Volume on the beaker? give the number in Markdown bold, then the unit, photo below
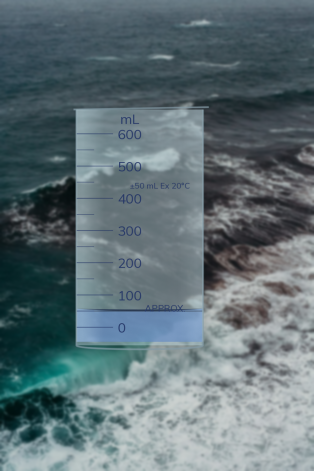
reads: **50** mL
